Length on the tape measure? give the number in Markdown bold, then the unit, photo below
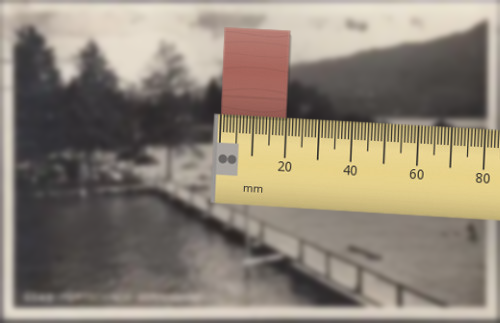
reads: **20** mm
